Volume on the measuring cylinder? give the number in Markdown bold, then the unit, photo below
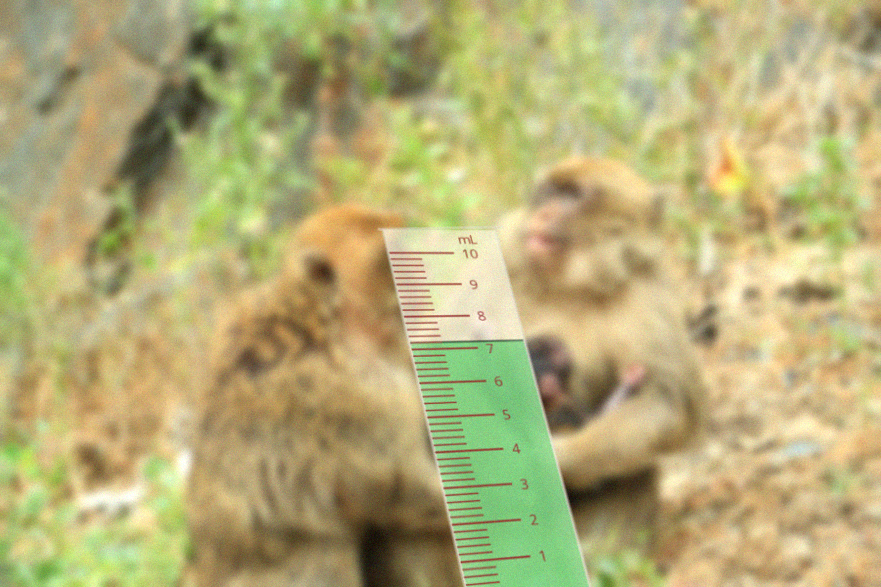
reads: **7.2** mL
